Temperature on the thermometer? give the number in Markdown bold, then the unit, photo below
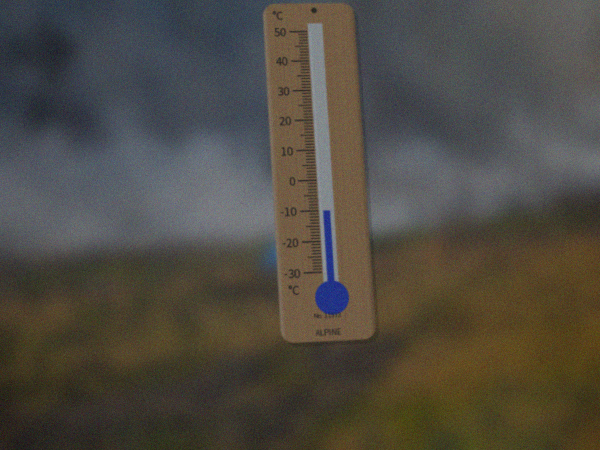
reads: **-10** °C
